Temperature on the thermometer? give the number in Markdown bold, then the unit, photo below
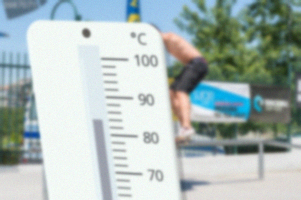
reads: **84** °C
